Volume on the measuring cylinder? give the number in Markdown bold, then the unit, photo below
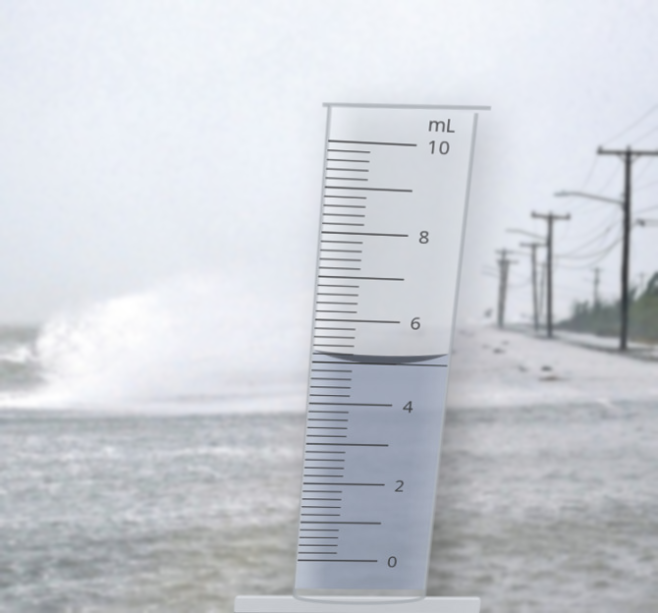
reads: **5** mL
